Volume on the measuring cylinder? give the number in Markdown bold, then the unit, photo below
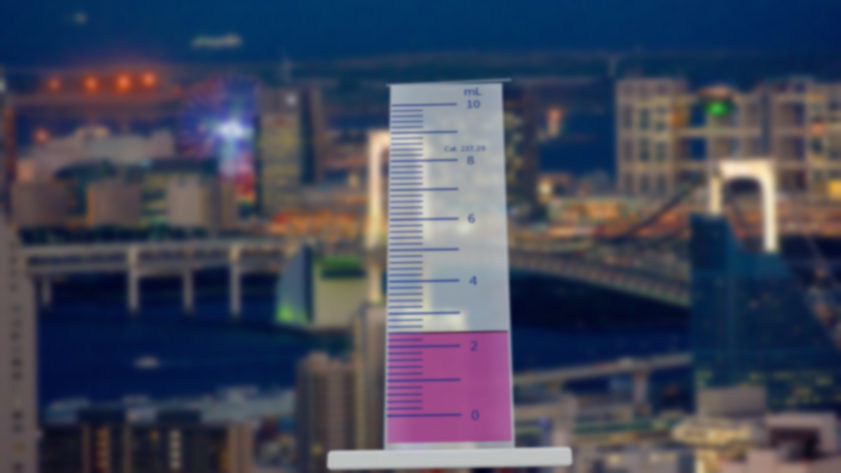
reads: **2.4** mL
